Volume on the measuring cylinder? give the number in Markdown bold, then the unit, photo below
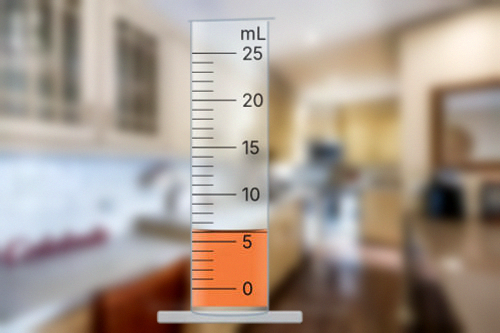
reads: **6** mL
